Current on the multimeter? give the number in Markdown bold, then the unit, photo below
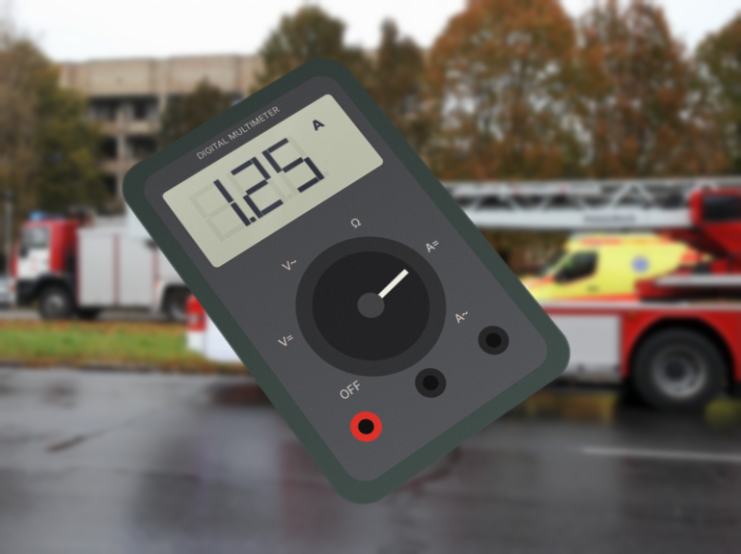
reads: **1.25** A
